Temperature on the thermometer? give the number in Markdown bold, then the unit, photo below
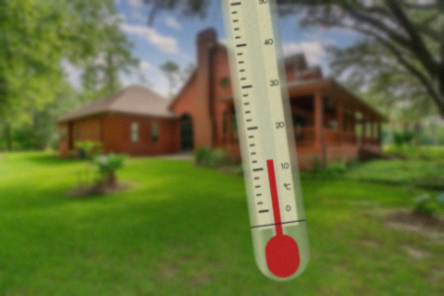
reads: **12** °C
